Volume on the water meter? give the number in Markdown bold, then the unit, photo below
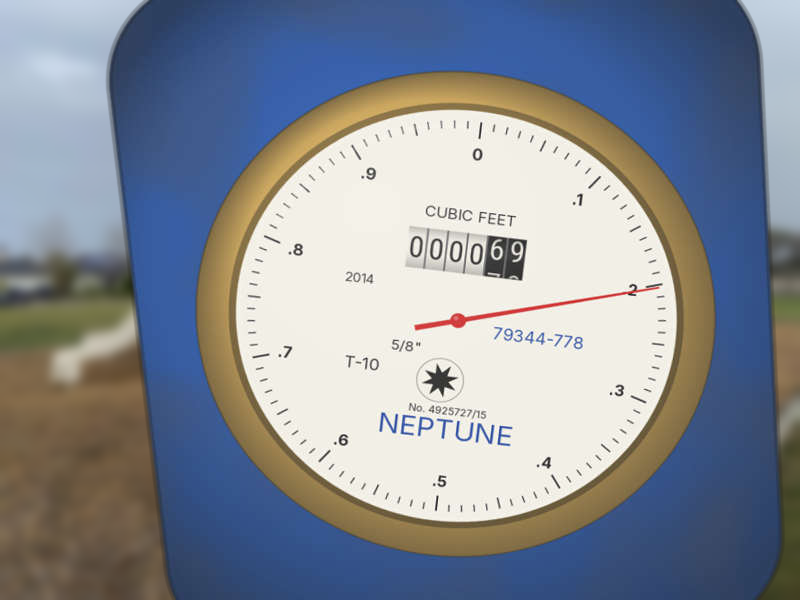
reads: **69.20** ft³
